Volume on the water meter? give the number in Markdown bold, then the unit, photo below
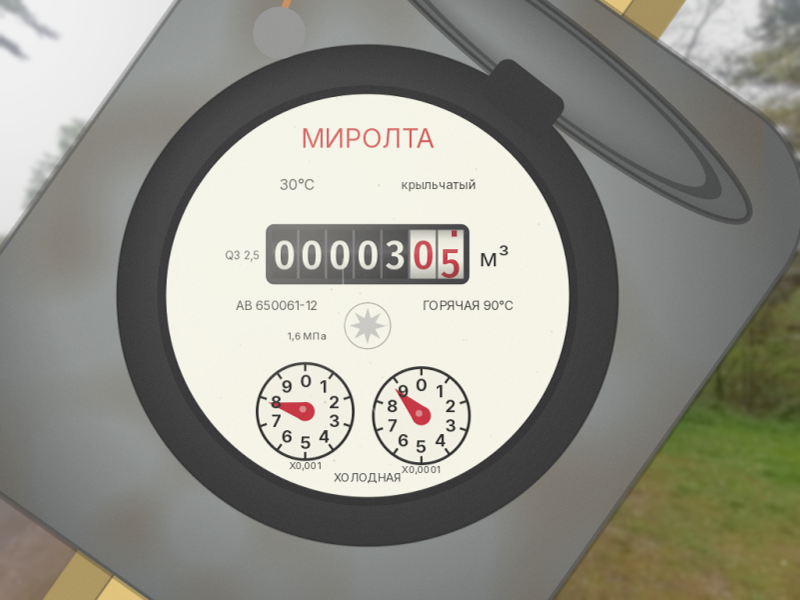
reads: **3.0478** m³
